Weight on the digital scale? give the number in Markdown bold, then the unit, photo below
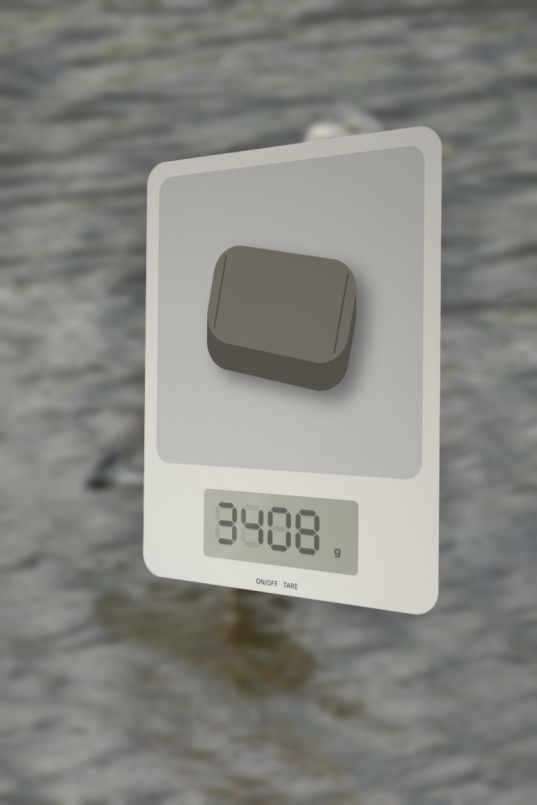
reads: **3408** g
